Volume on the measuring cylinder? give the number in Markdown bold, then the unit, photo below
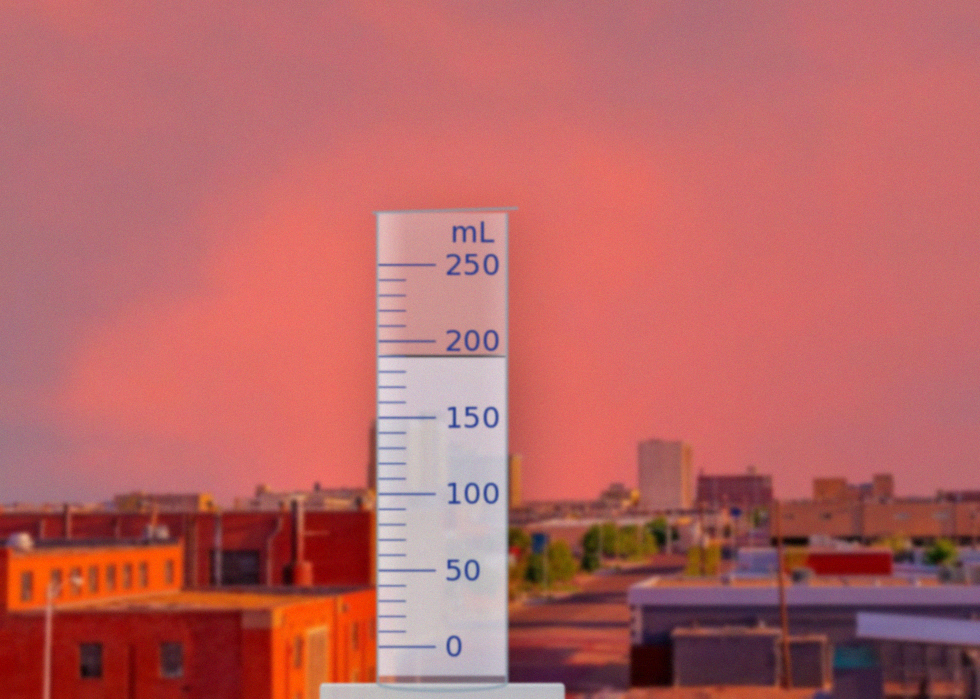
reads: **190** mL
